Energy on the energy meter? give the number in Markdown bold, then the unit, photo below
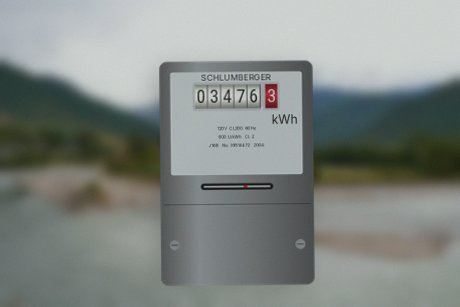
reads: **3476.3** kWh
